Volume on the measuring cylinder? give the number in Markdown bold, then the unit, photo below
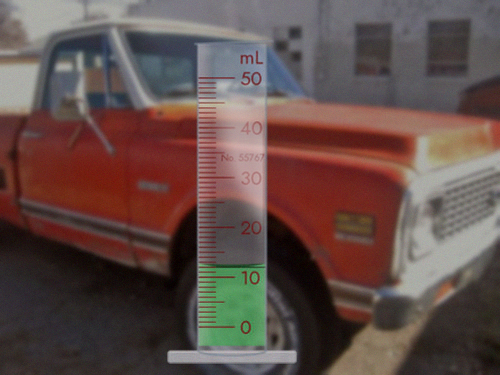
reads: **12** mL
